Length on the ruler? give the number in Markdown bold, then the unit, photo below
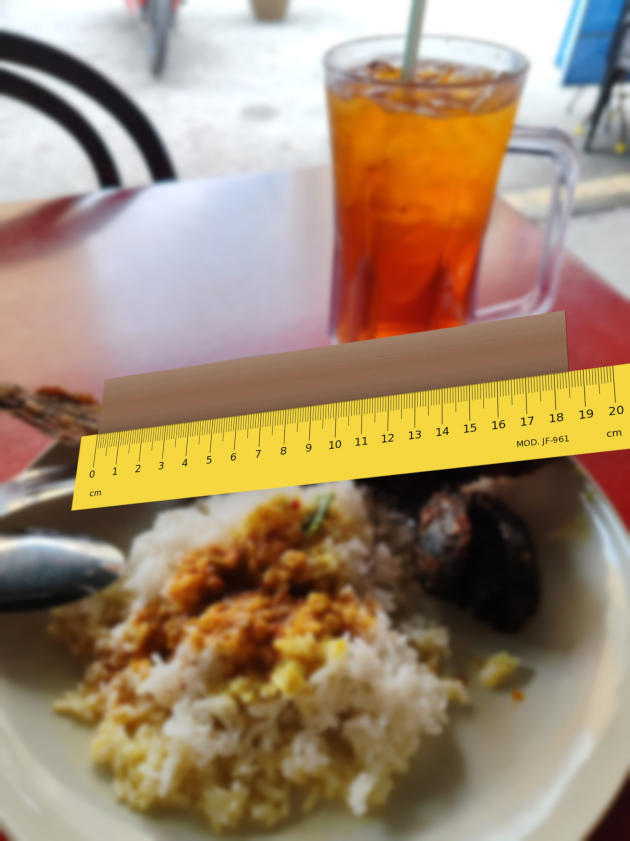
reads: **18.5** cm
